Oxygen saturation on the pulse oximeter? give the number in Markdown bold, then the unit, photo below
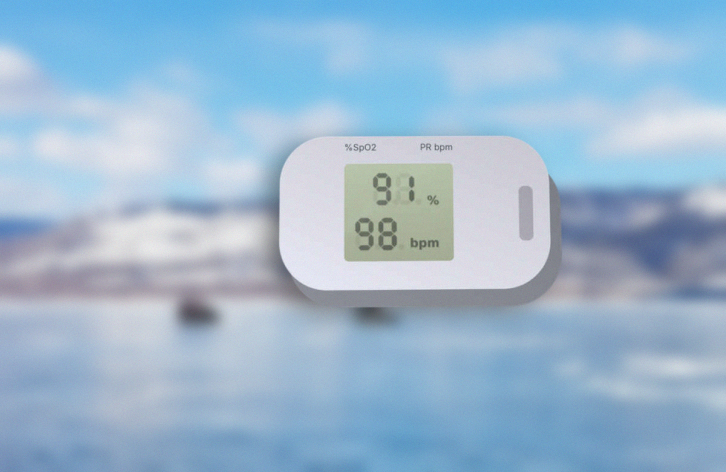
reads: **91** %
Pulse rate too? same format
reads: **98** bpm
